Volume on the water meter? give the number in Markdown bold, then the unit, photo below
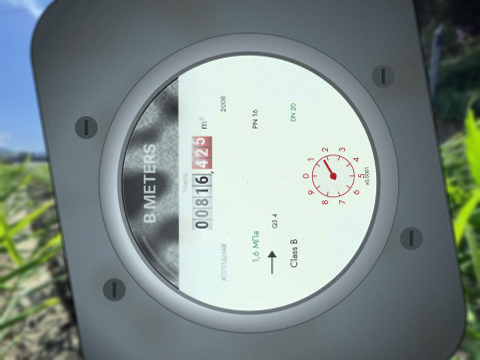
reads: **816.4251** m³
